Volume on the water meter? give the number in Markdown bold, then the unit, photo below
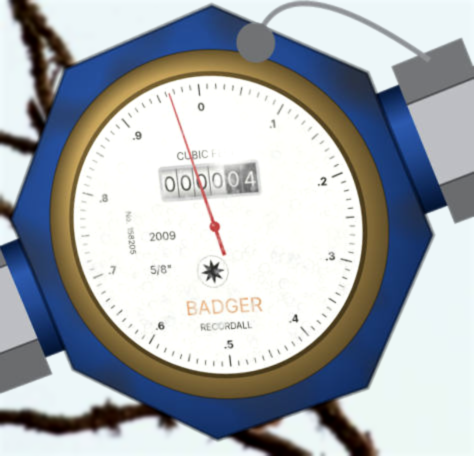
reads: **3.96** ft³
